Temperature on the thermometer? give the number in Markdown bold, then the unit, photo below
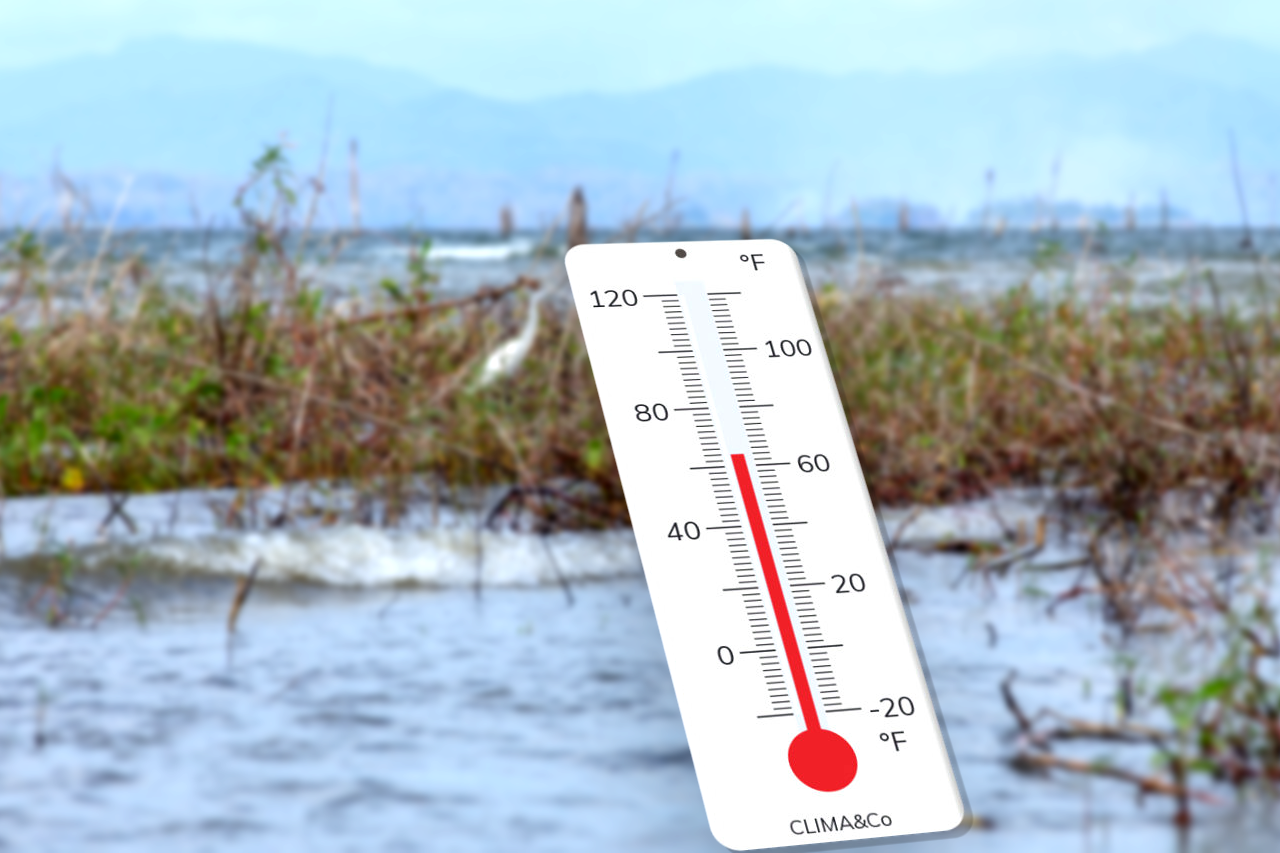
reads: **64** °F
